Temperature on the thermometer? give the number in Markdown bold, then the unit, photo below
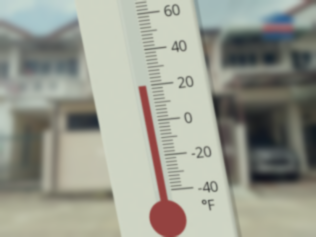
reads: **20** °F
